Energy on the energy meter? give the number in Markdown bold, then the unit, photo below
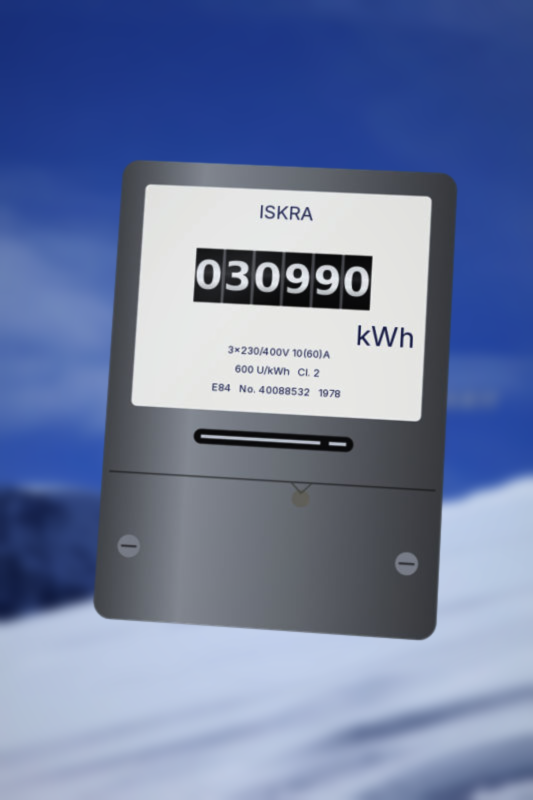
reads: **30990** kWh
